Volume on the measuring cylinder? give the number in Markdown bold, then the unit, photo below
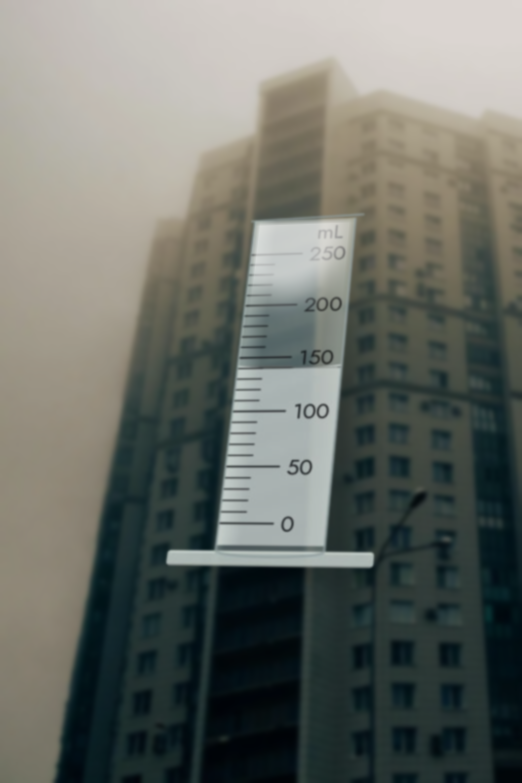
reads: **140** mL
